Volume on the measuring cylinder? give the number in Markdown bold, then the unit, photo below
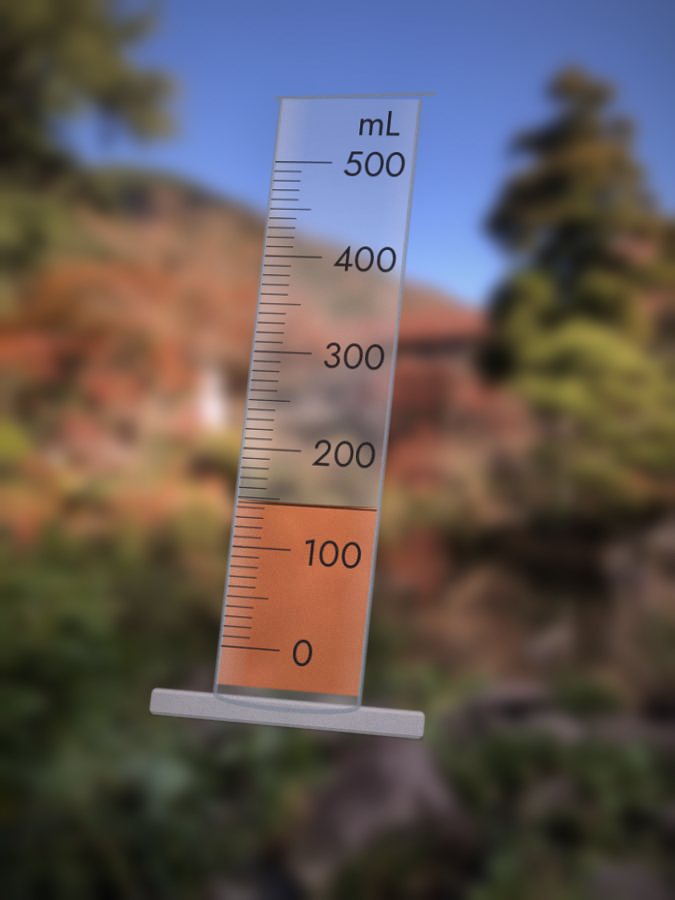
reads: **145** mL
